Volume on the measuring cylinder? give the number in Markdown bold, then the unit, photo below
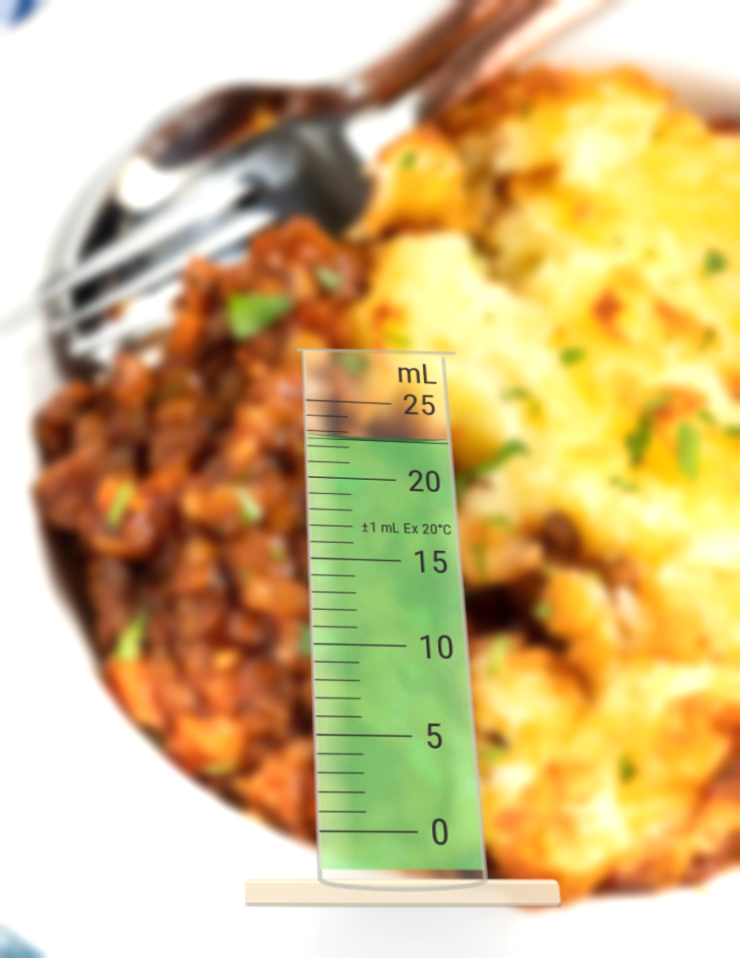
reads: **22.5** mL
